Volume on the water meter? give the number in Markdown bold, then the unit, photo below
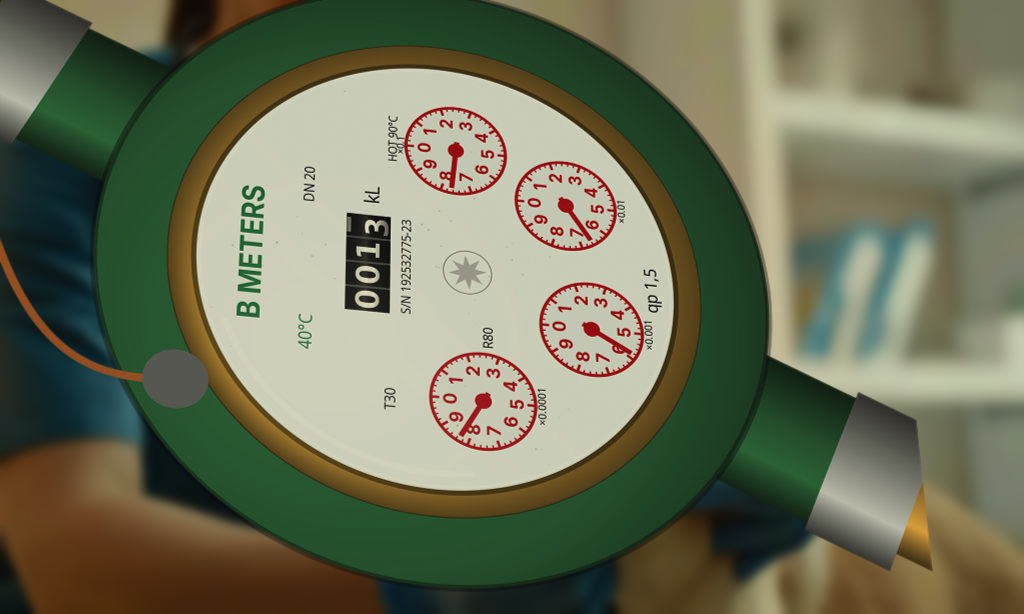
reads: **12.7658** kL
